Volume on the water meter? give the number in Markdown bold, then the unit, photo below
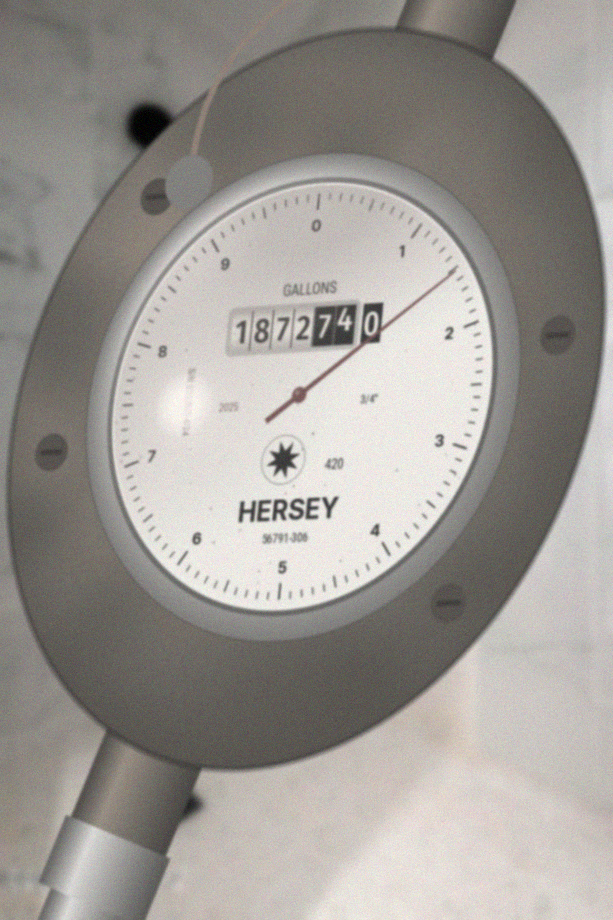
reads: **1872741.5** gal
